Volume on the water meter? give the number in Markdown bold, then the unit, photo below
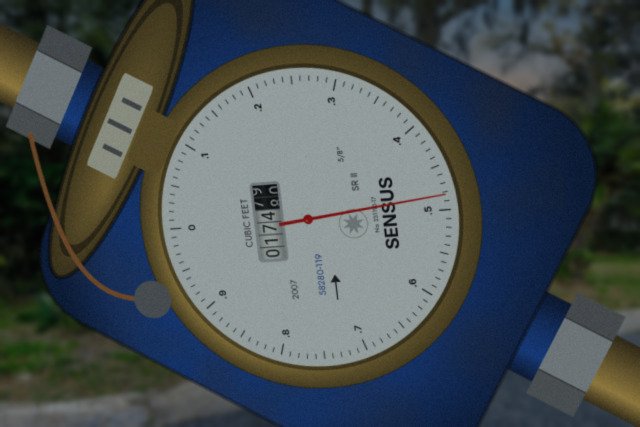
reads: **17479.48** ft³
